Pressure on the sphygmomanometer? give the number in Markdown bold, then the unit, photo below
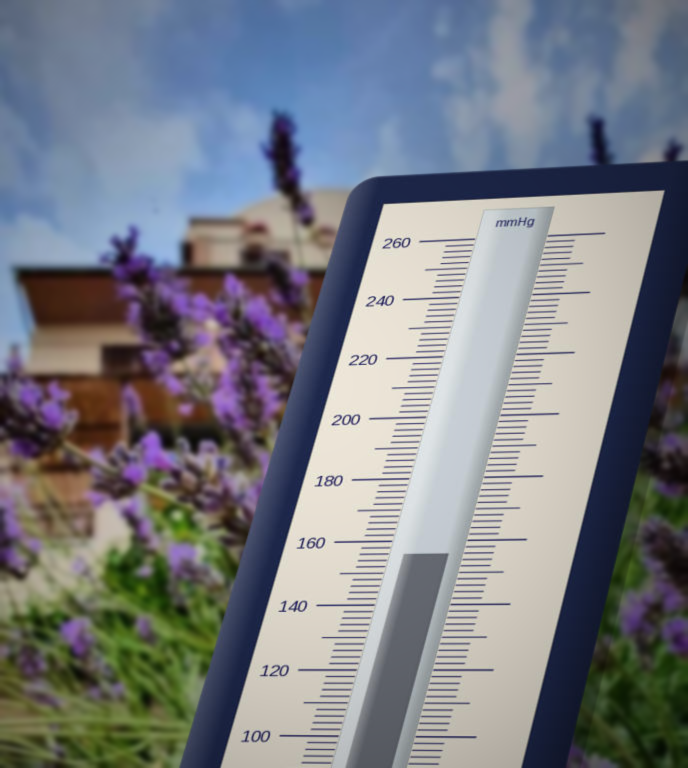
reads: **156** mmHg
